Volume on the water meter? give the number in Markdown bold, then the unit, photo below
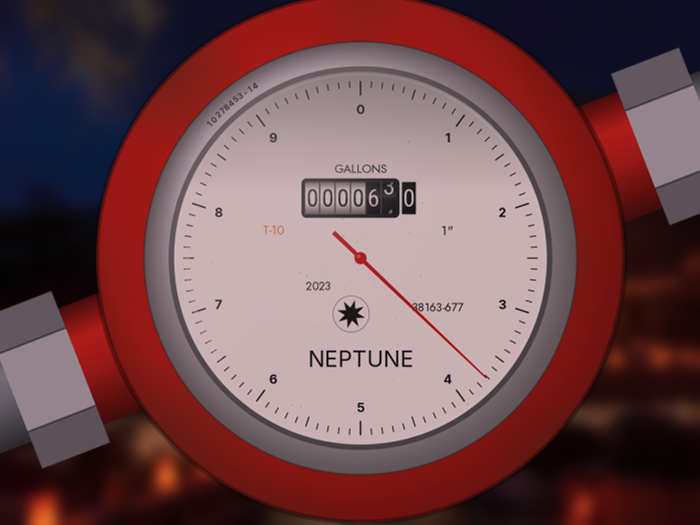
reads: **633.7** gal
